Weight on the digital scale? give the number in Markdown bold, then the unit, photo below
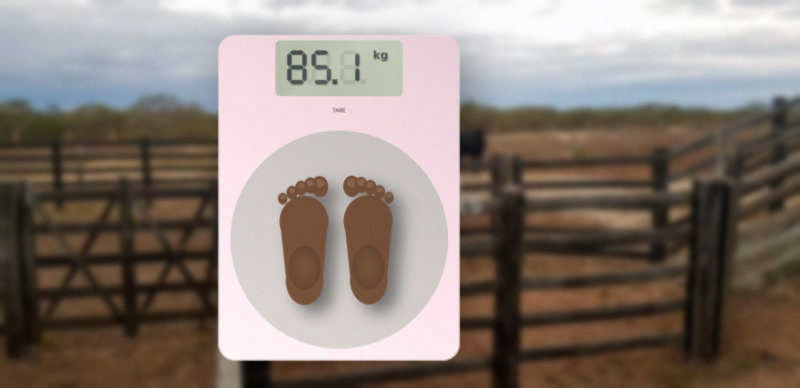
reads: **85.1** kg
